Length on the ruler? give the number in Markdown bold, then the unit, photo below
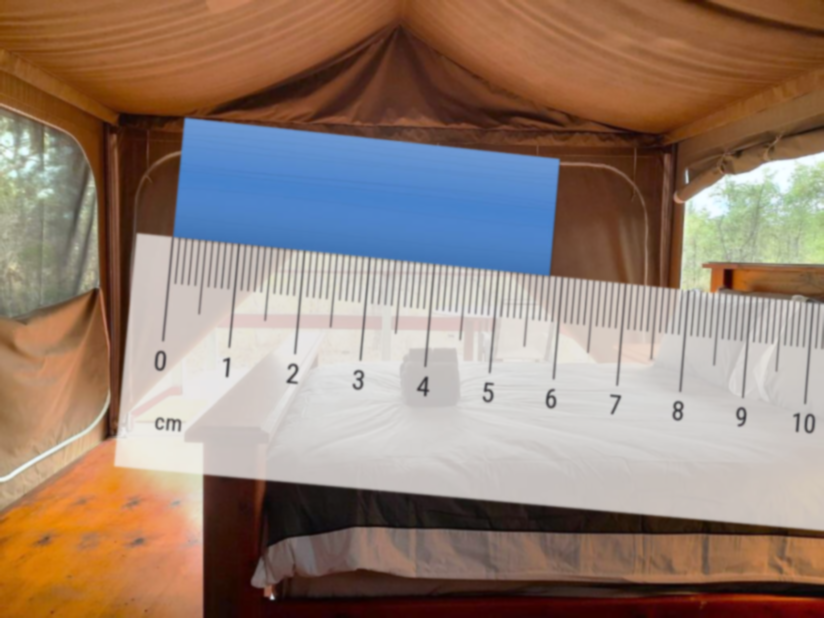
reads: **5.8** cm
